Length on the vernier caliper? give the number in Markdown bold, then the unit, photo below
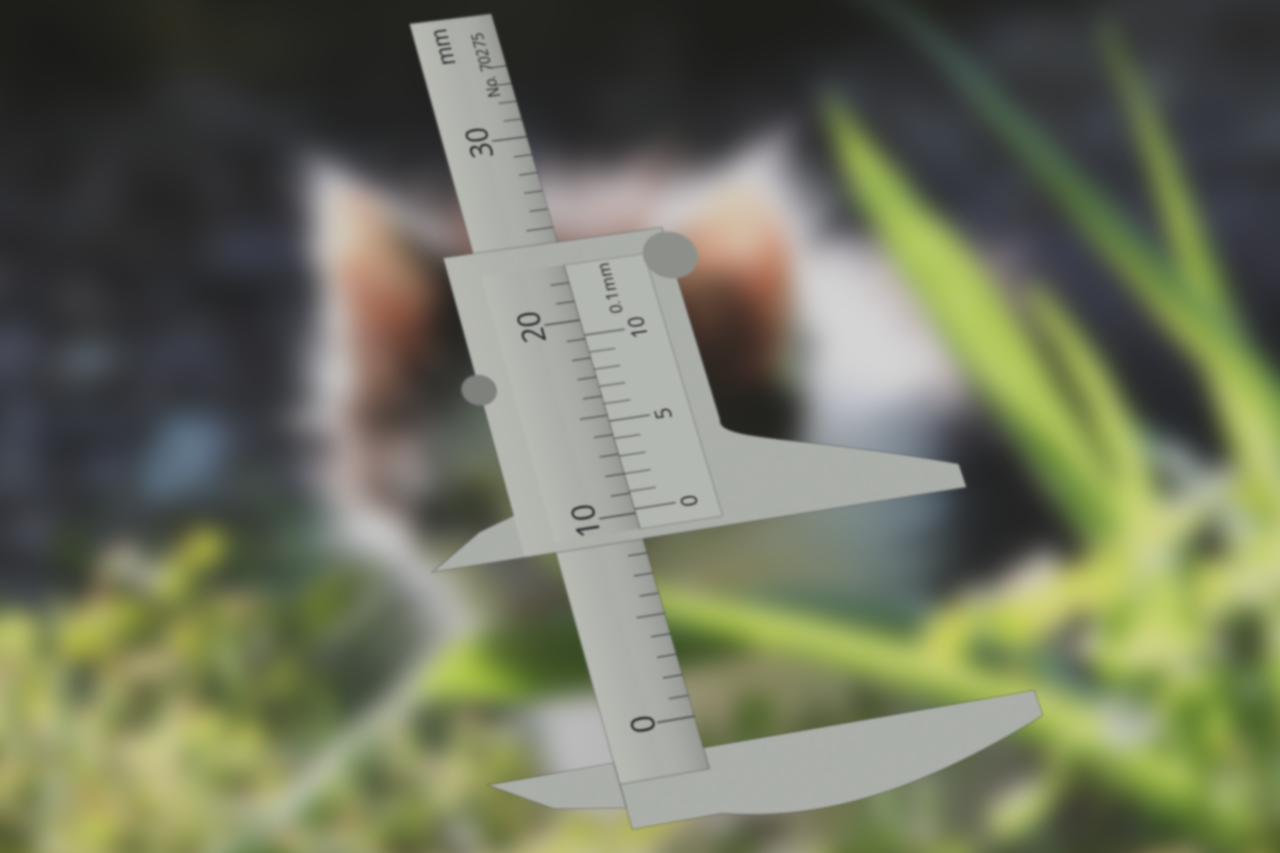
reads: **10.2** mm
